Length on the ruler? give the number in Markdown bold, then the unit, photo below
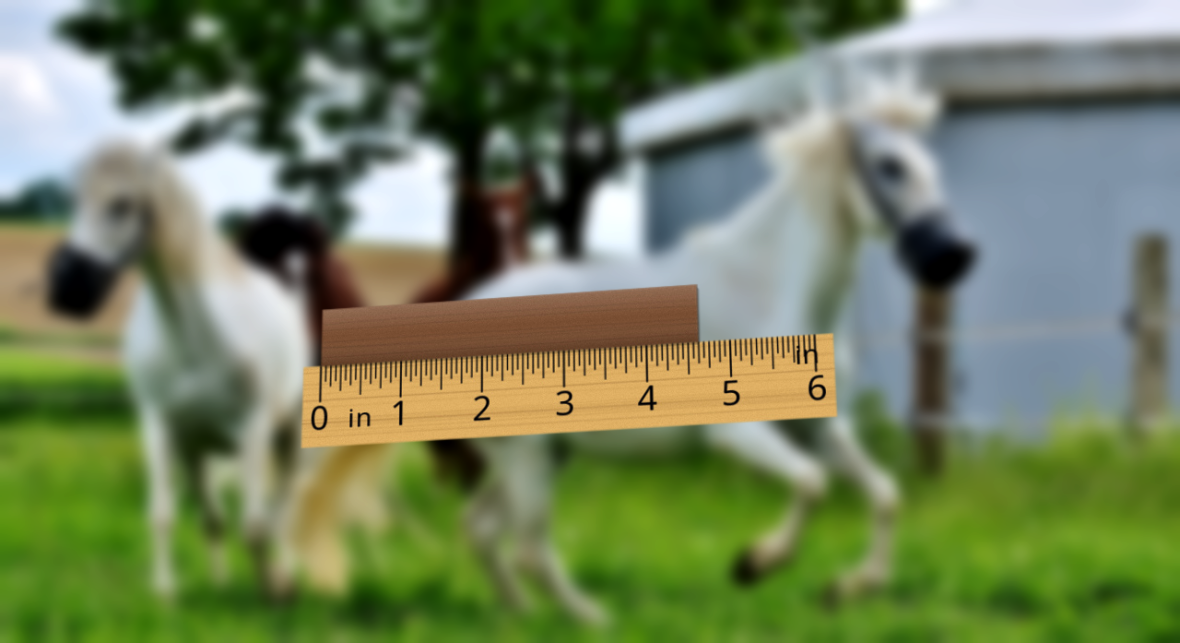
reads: **4.625** in
